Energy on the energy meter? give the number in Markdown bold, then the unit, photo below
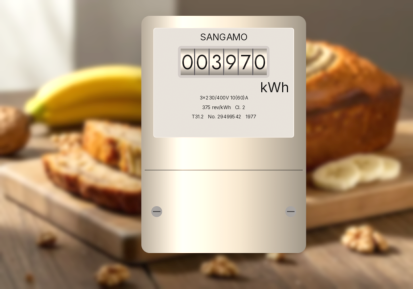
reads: **3970** kWh
